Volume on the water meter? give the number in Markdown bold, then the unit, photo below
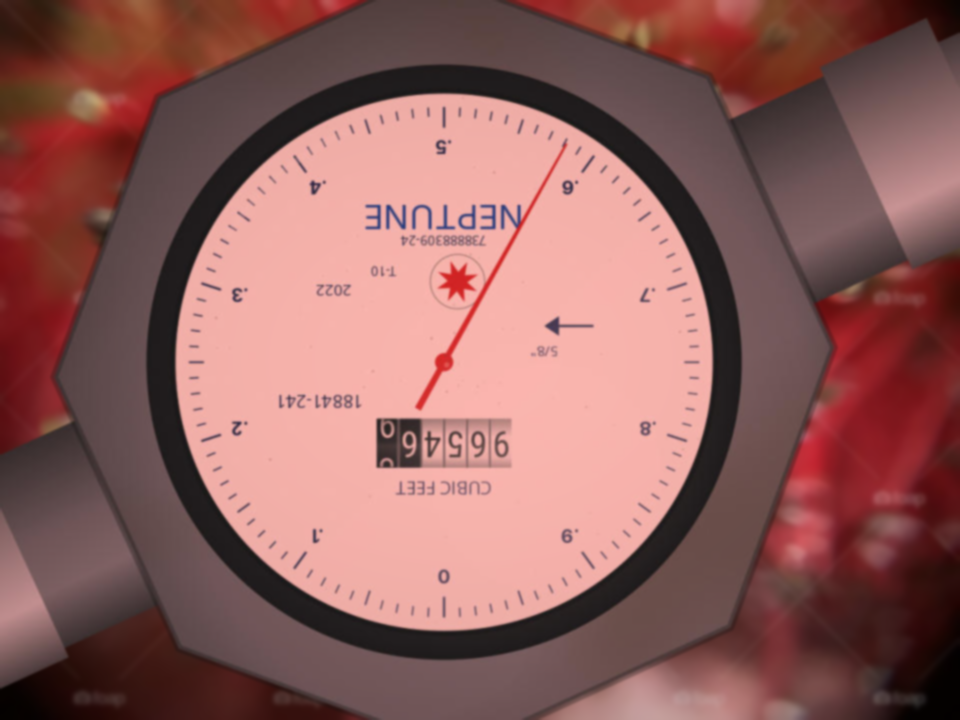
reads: **965468.58** ft³
